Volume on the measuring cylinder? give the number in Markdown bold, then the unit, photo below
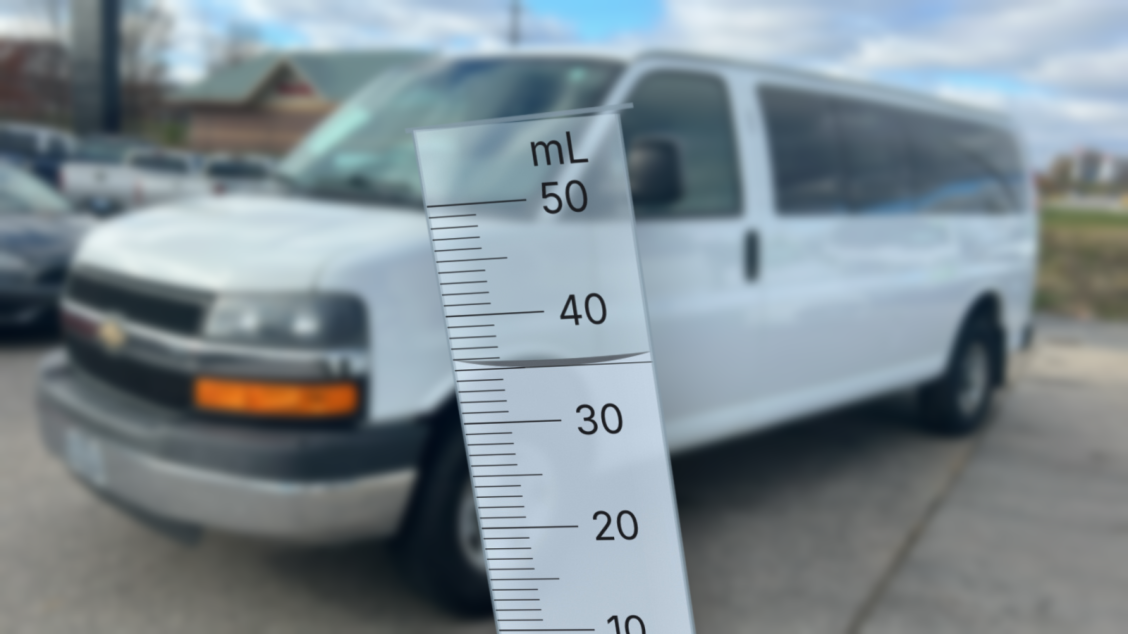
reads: **35** mL
